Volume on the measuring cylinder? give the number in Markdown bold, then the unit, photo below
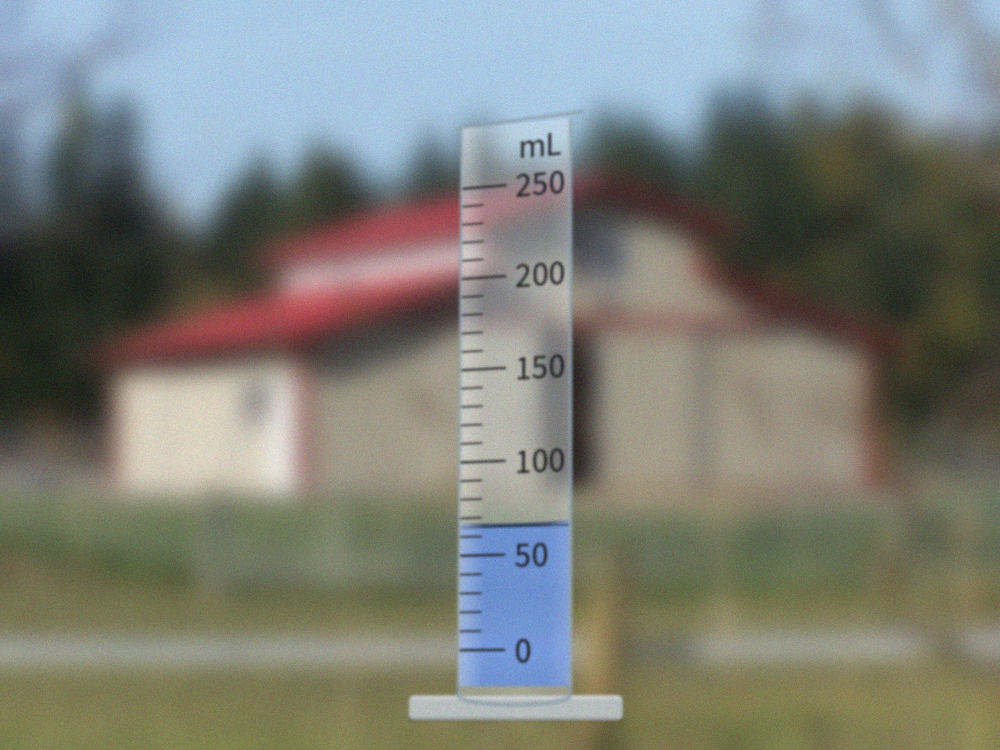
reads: **65** mL
